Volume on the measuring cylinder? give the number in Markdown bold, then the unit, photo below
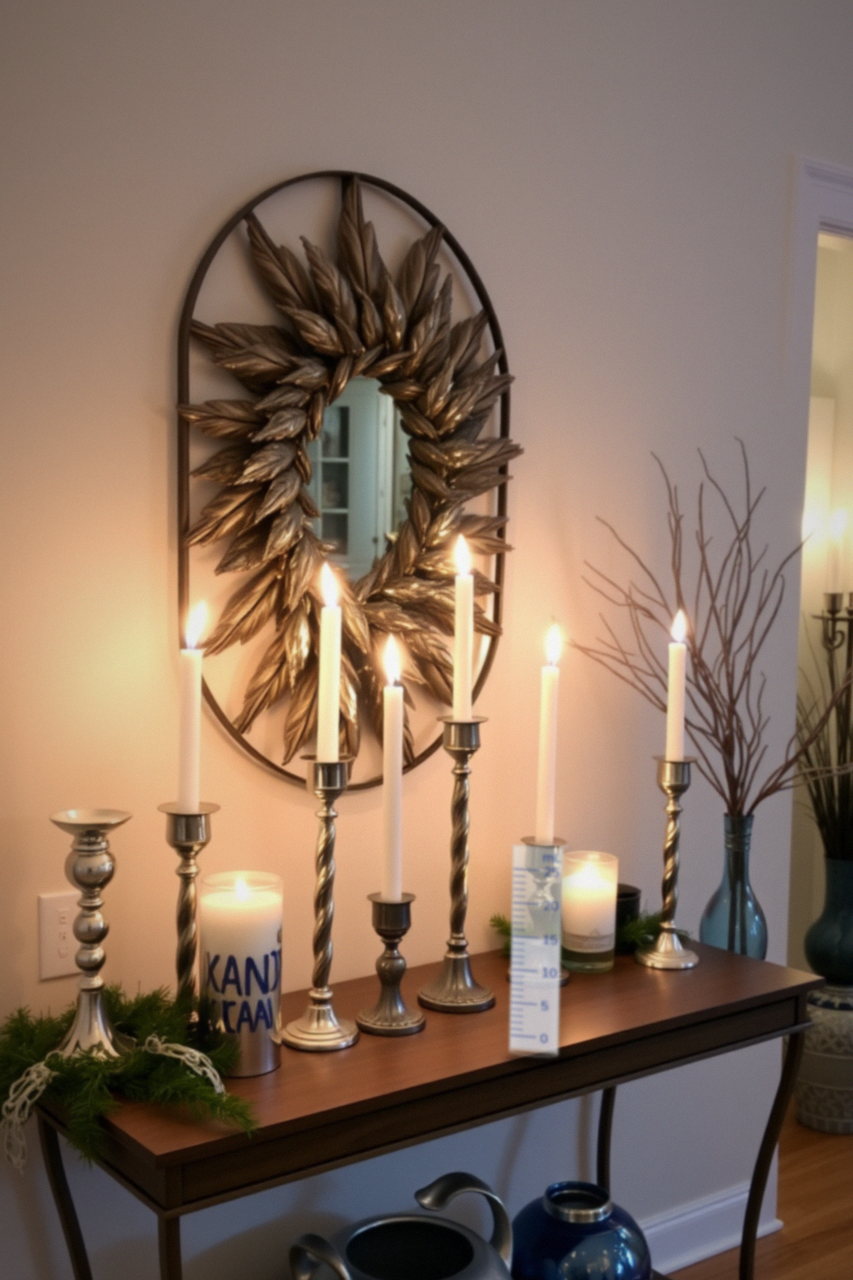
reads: **15** mL
